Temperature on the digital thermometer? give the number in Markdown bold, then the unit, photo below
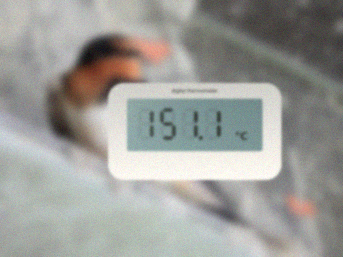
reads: **151.1** °C
